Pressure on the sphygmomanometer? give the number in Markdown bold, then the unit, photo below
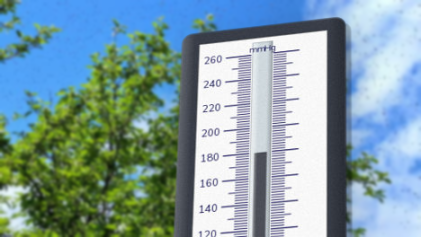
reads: **180** mmHg
